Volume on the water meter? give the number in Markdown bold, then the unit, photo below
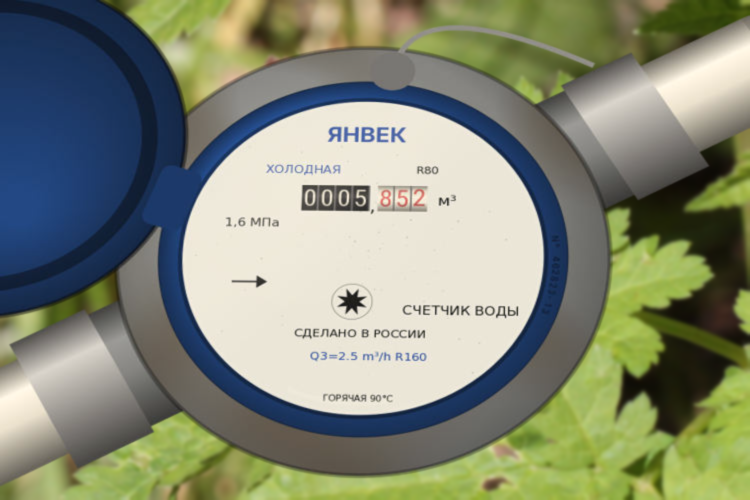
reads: **5.852** m³
